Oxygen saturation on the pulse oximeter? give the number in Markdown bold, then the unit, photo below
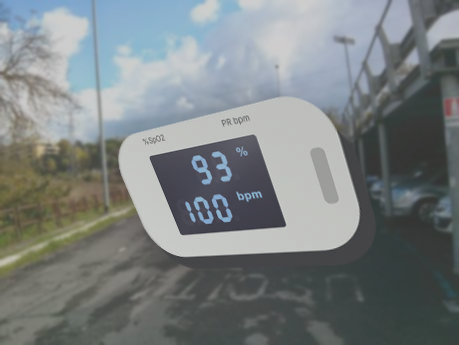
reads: **93** %
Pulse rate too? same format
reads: **100** bpm
